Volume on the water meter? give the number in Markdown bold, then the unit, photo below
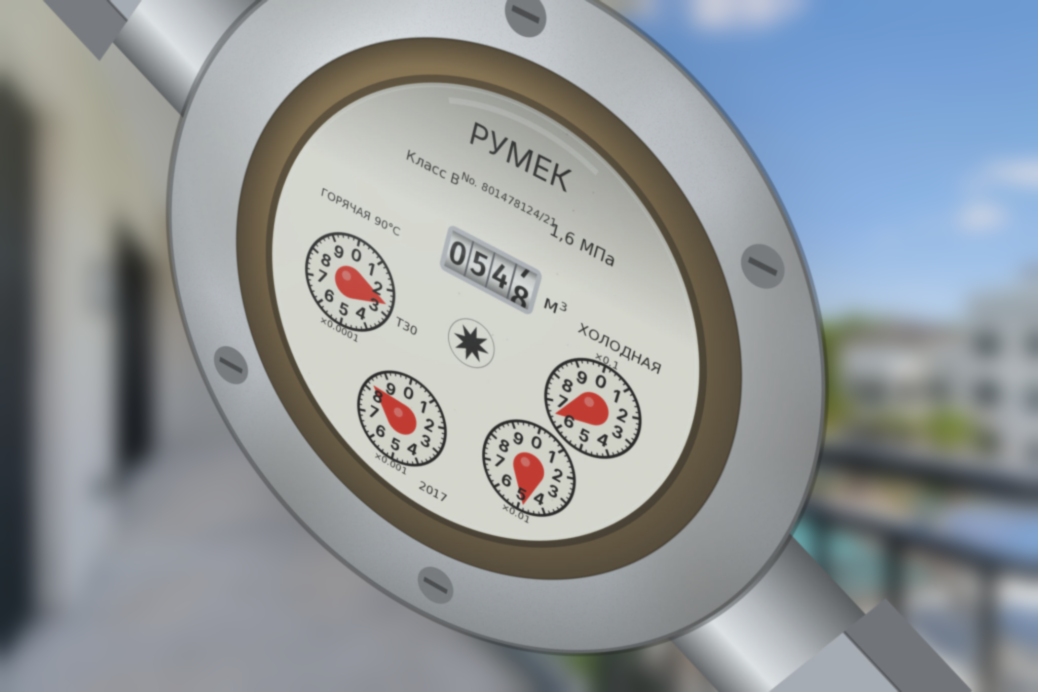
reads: **547.6482** m³
